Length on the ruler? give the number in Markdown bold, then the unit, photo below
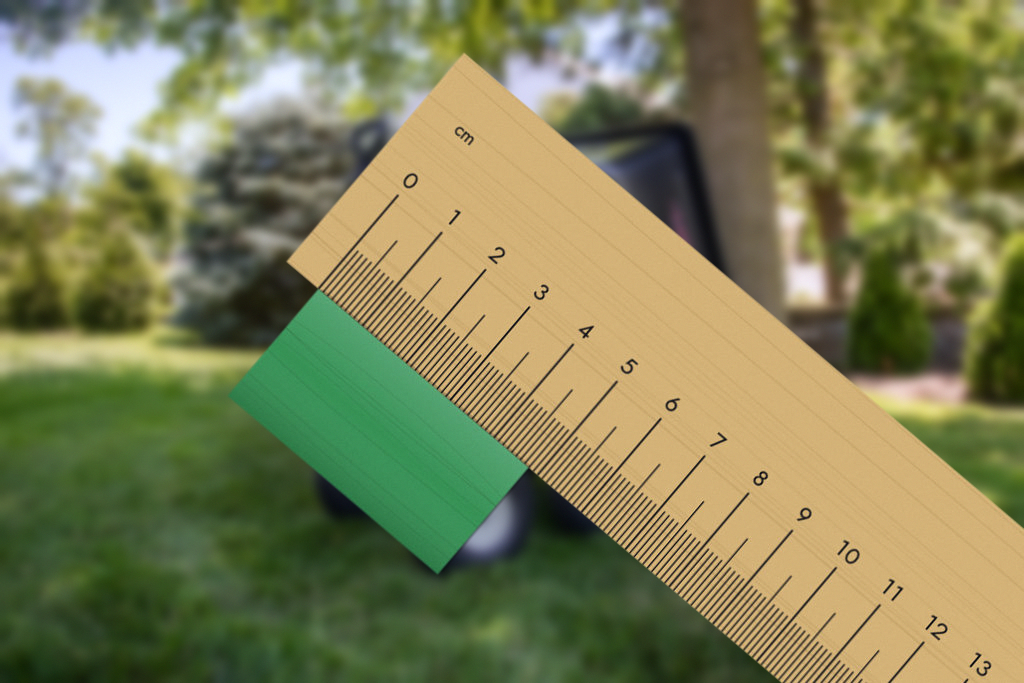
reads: **4.8** cm
